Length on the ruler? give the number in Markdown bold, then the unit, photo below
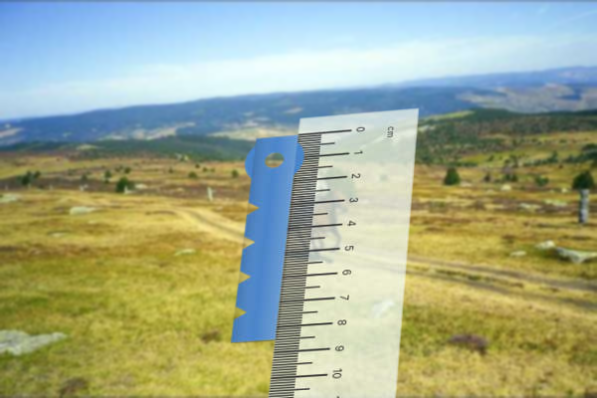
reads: **8.5** cm
